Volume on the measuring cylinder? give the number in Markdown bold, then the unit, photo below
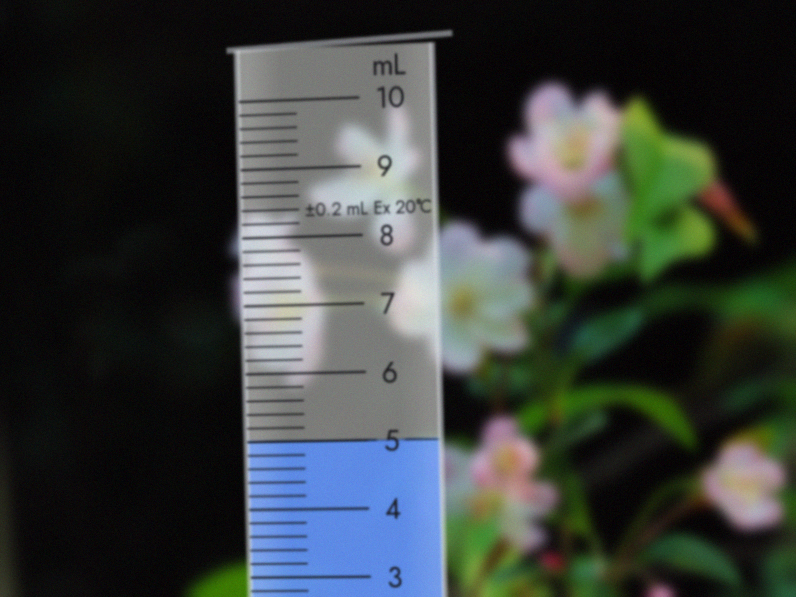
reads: **5** mL
